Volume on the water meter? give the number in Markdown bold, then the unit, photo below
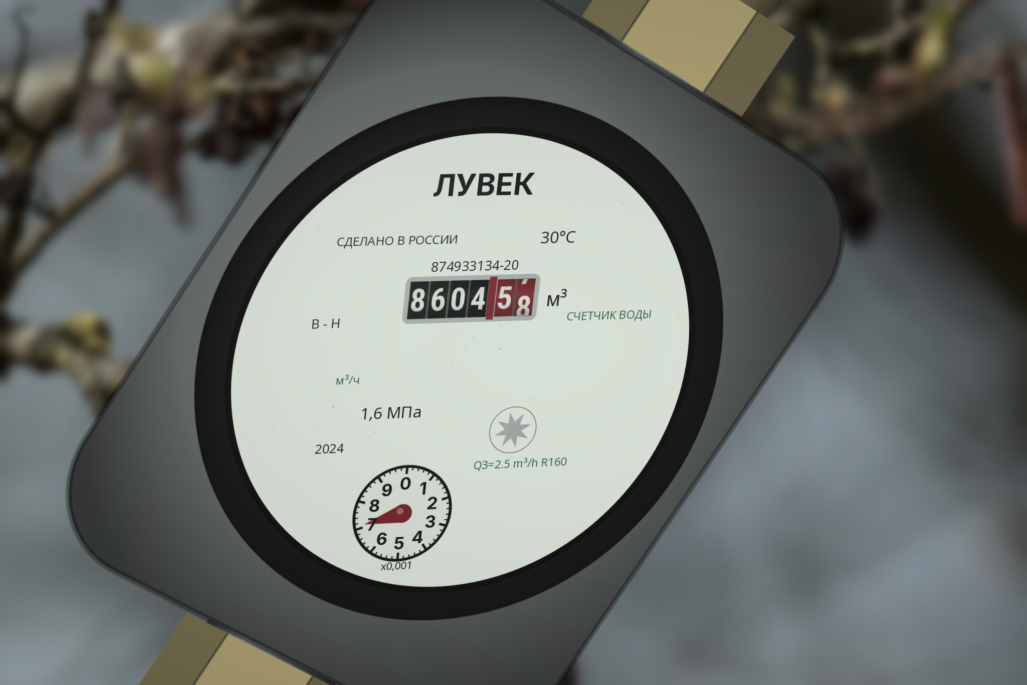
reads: **8604.577** m³
